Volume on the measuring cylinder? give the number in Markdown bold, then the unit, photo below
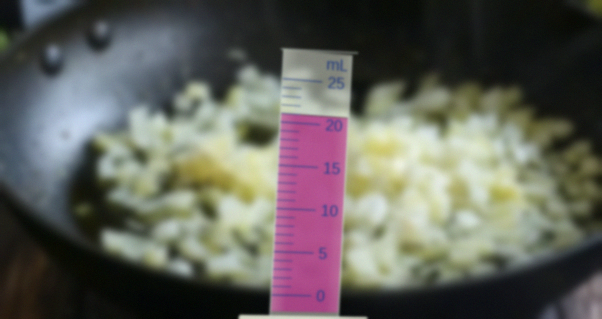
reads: **21** mL
